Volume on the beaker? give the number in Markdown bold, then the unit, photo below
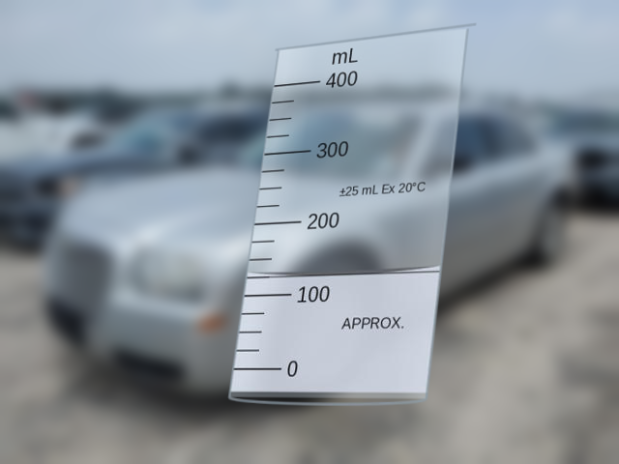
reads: **125** mL
